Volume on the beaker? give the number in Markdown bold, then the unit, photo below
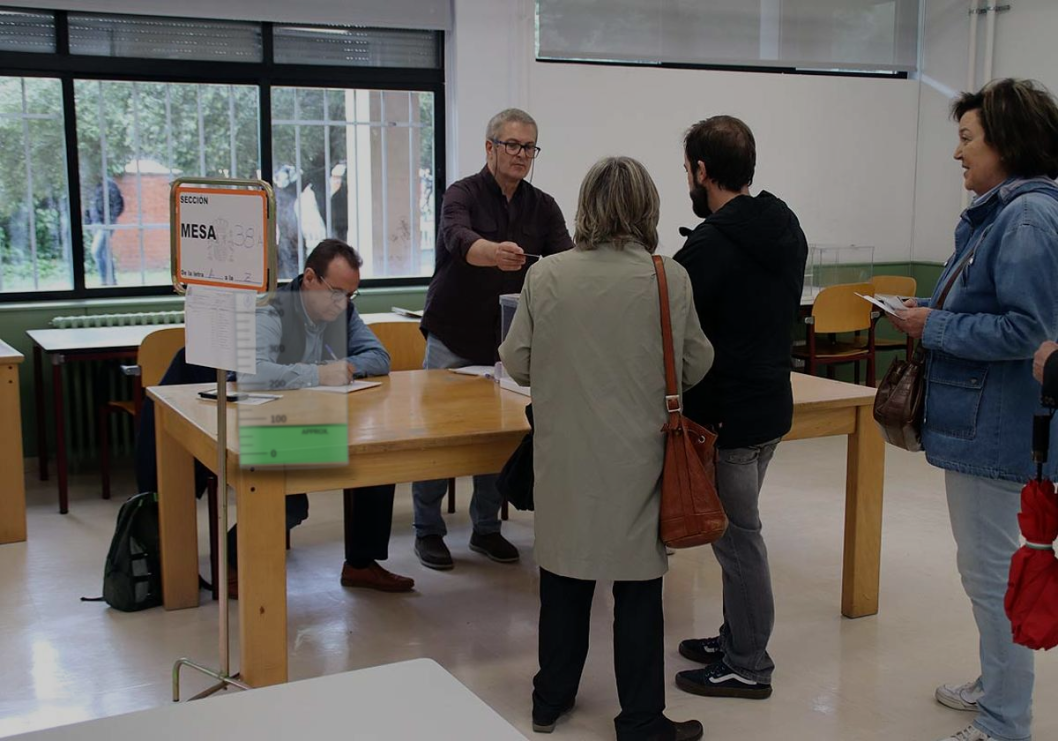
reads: **75** mL
